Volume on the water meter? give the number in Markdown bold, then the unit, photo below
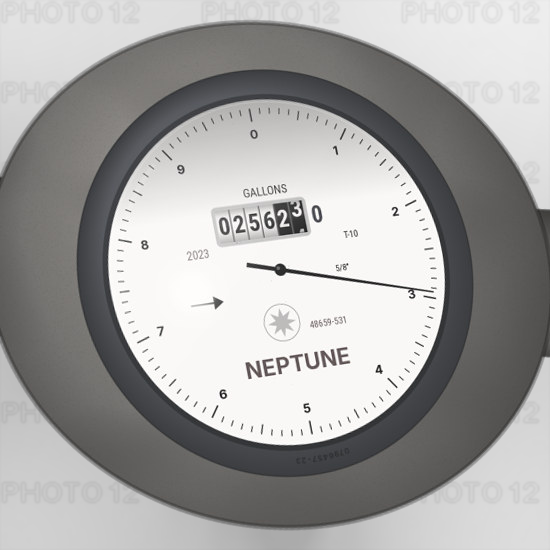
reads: **256232.9** gal
